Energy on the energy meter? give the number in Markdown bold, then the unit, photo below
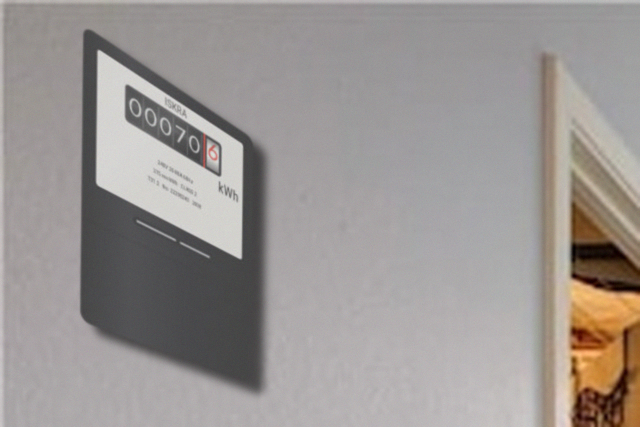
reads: **70.6** kWh
